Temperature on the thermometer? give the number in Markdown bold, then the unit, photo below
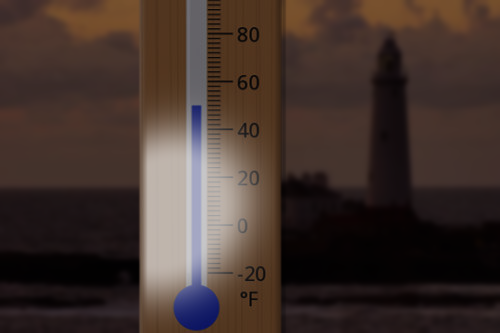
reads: **50** °F
